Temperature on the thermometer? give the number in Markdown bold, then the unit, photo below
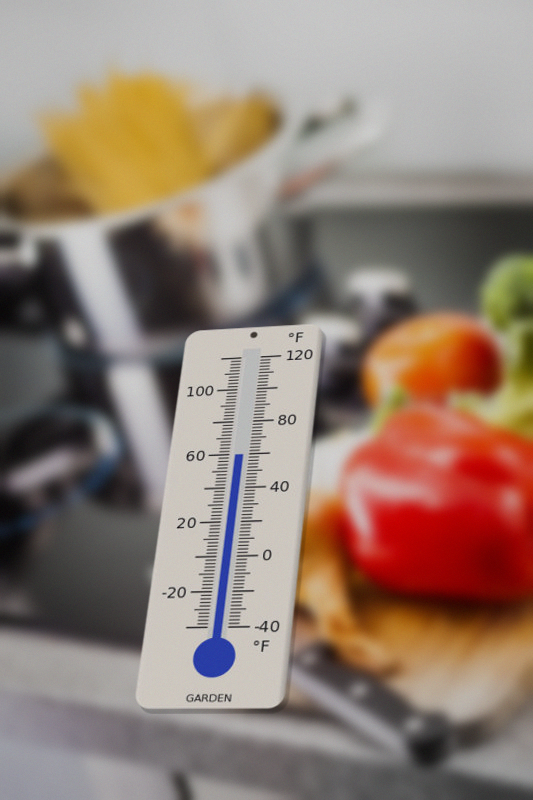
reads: **60** °F
